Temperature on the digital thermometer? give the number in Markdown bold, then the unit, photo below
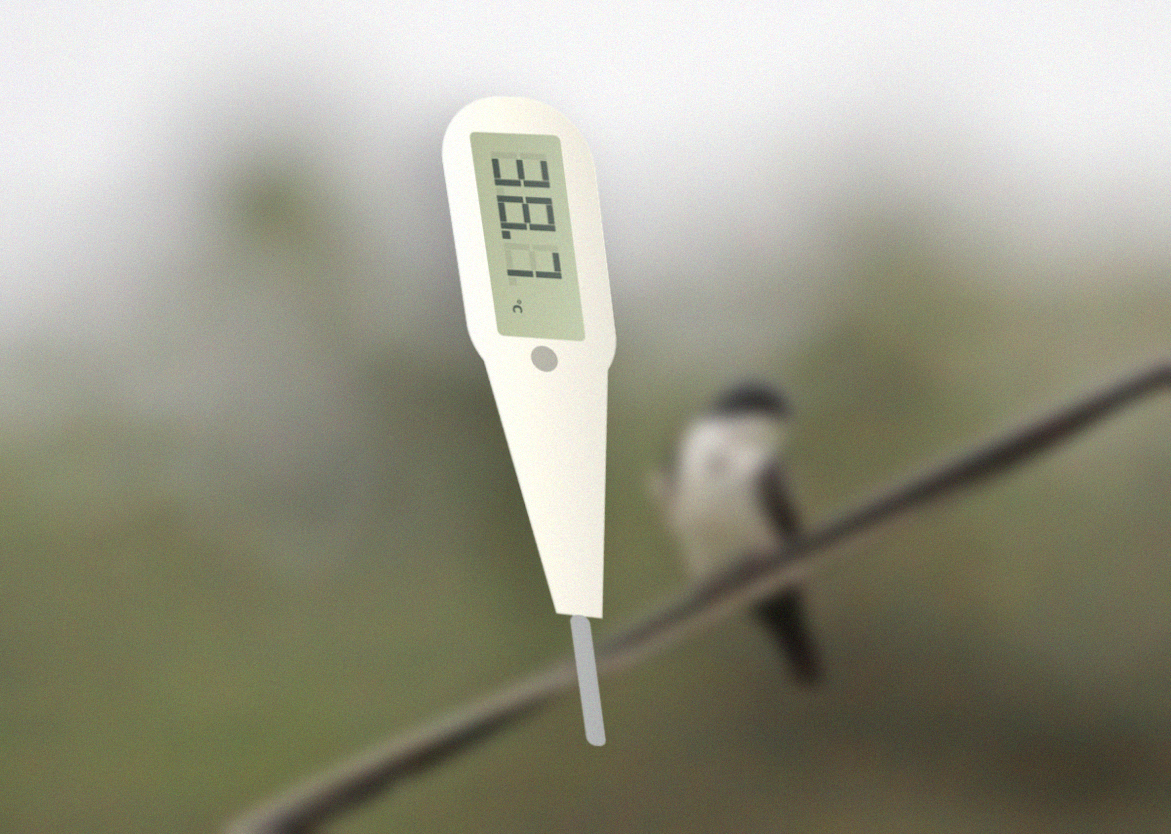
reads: **38.7** °C
